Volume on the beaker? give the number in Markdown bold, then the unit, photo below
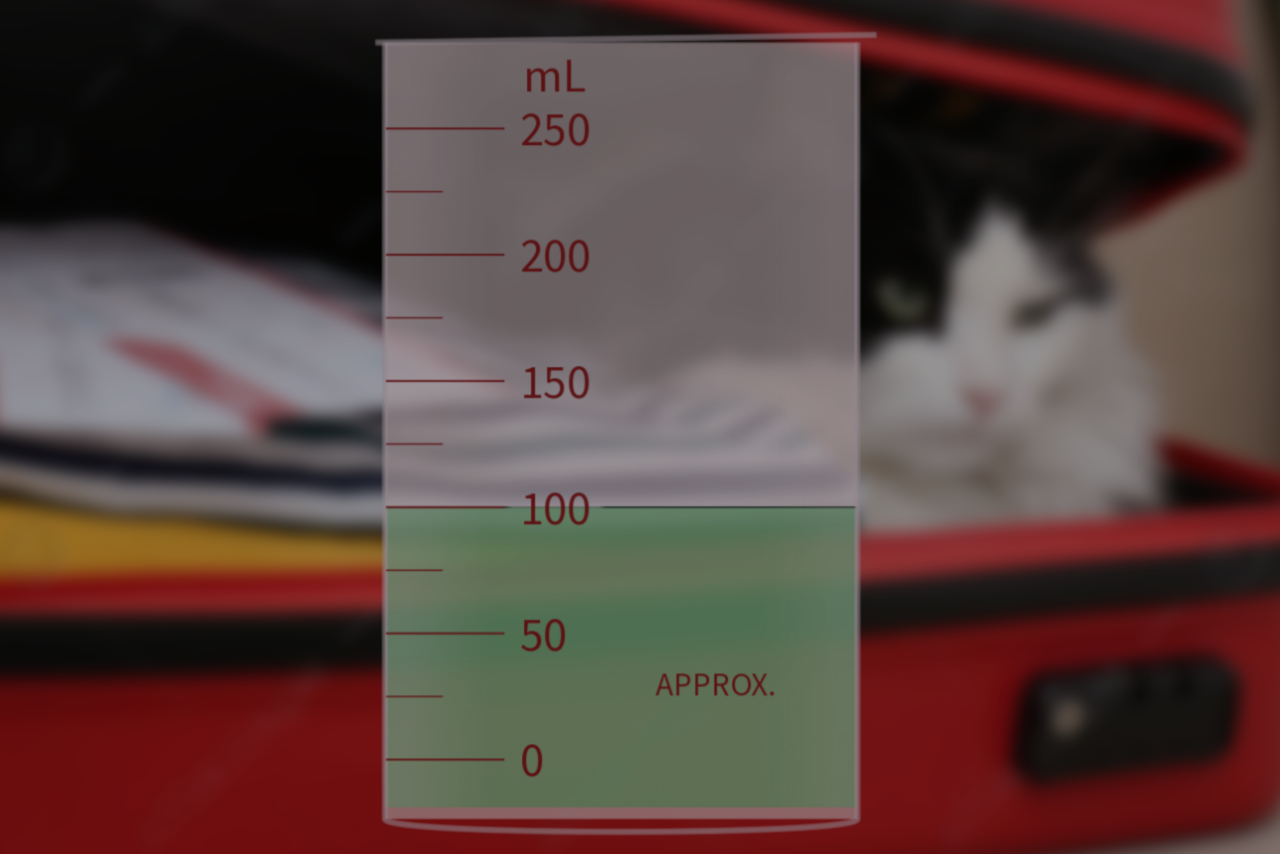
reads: **100** mL
